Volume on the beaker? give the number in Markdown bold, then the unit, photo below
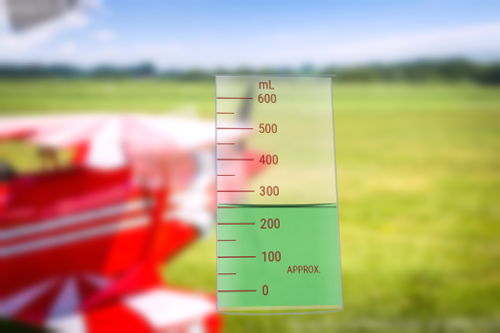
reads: **250** mL
